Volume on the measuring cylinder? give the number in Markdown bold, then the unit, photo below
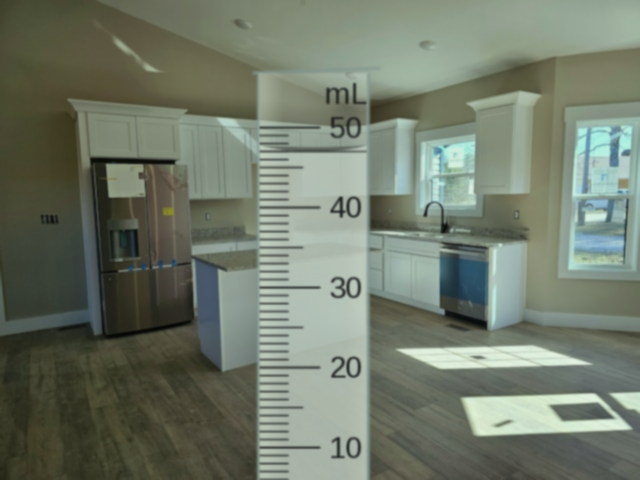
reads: **47** mL
